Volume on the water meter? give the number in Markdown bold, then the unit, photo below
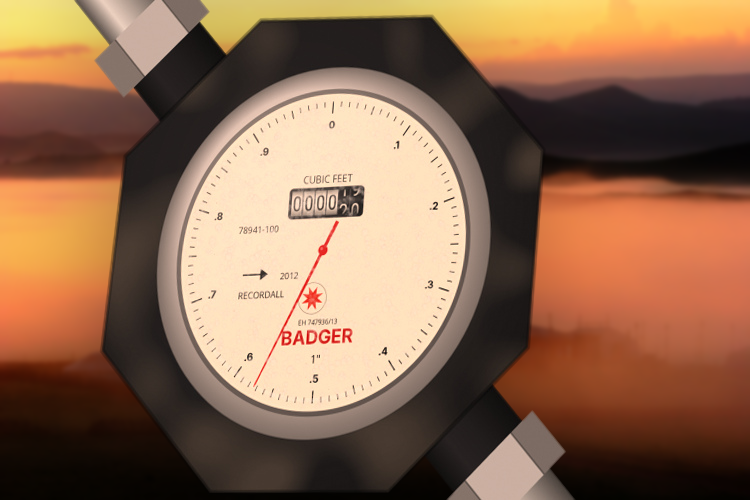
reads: **19.57** ft³
